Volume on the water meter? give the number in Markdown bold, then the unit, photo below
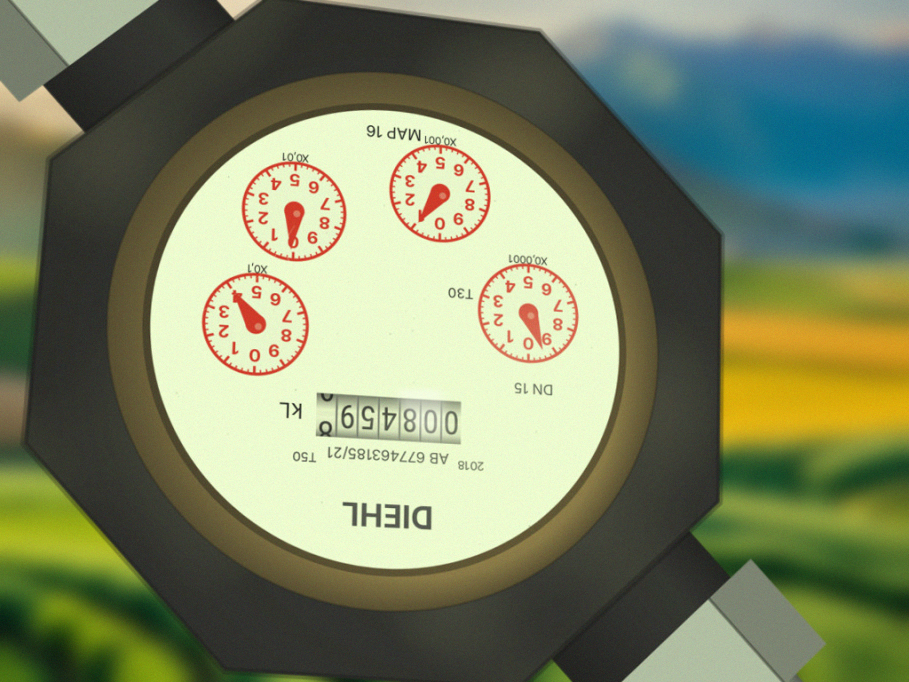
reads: **84598.4009** kL
